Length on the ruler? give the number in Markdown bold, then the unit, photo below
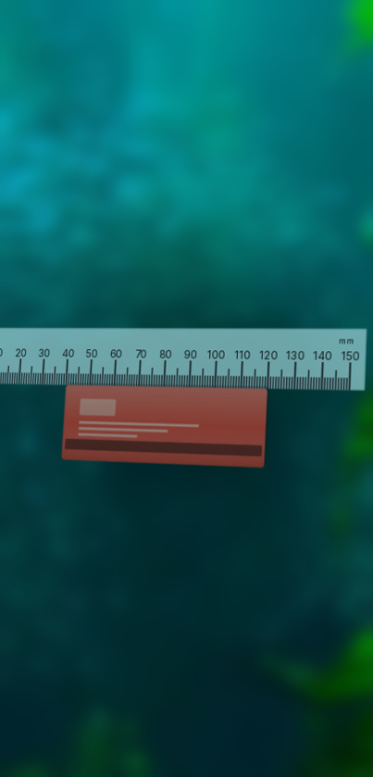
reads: **80** mm
